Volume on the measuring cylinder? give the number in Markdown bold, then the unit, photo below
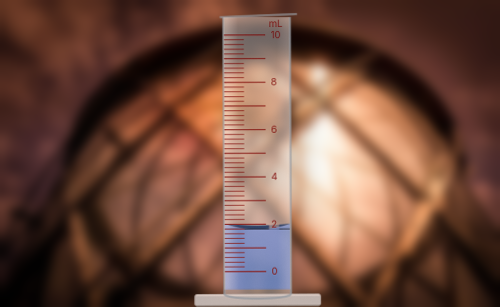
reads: **1.8** mL
